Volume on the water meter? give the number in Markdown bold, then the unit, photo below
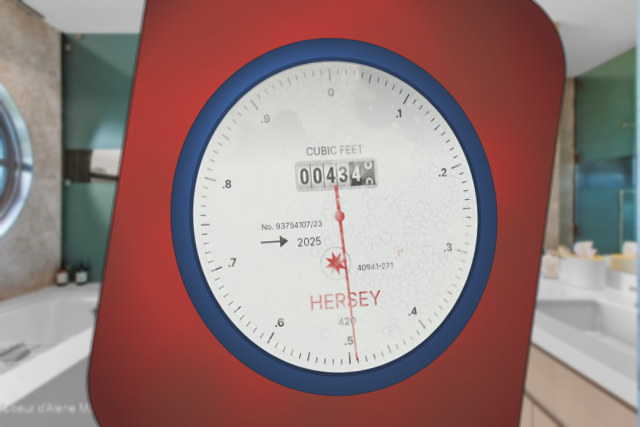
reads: **4348.49** ft³
